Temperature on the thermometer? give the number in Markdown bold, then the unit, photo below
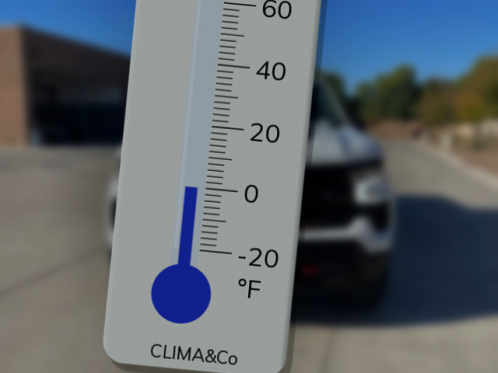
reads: **0** °F
